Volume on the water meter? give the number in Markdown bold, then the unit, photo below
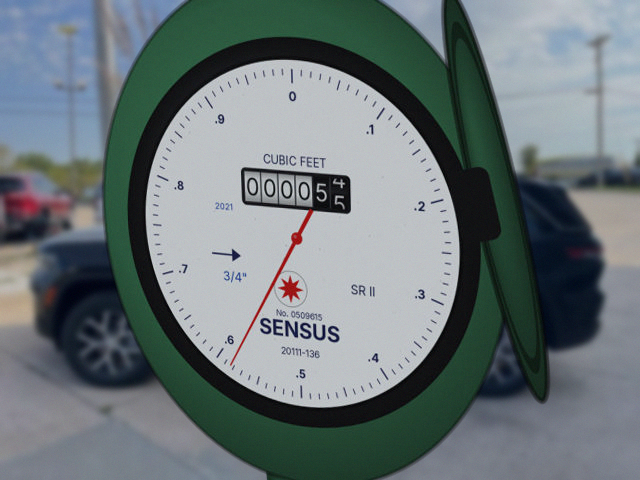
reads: **54.58** ft³
